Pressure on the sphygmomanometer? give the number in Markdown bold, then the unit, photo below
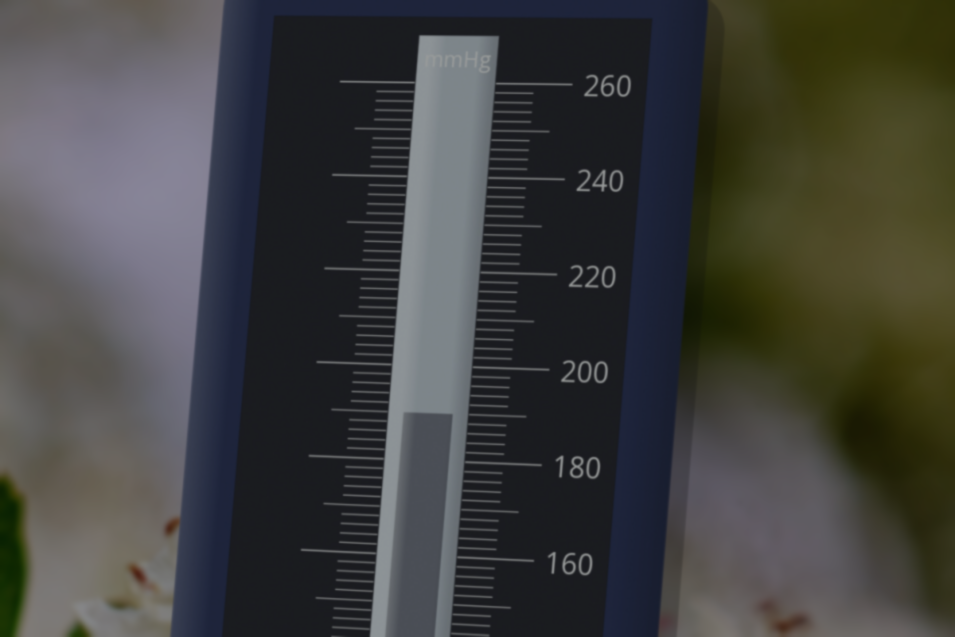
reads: **190** mmHg
